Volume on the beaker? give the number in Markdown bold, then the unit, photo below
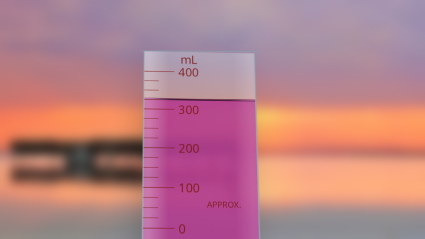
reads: **325** mL
